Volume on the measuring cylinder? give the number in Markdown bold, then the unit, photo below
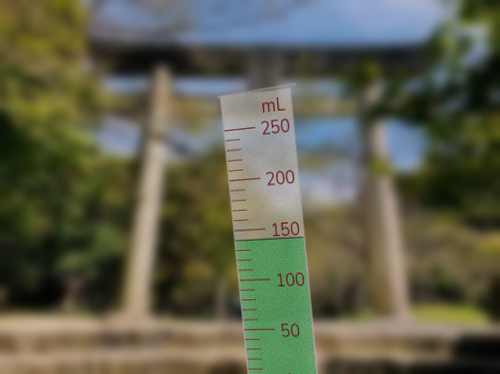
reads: **140** mL
